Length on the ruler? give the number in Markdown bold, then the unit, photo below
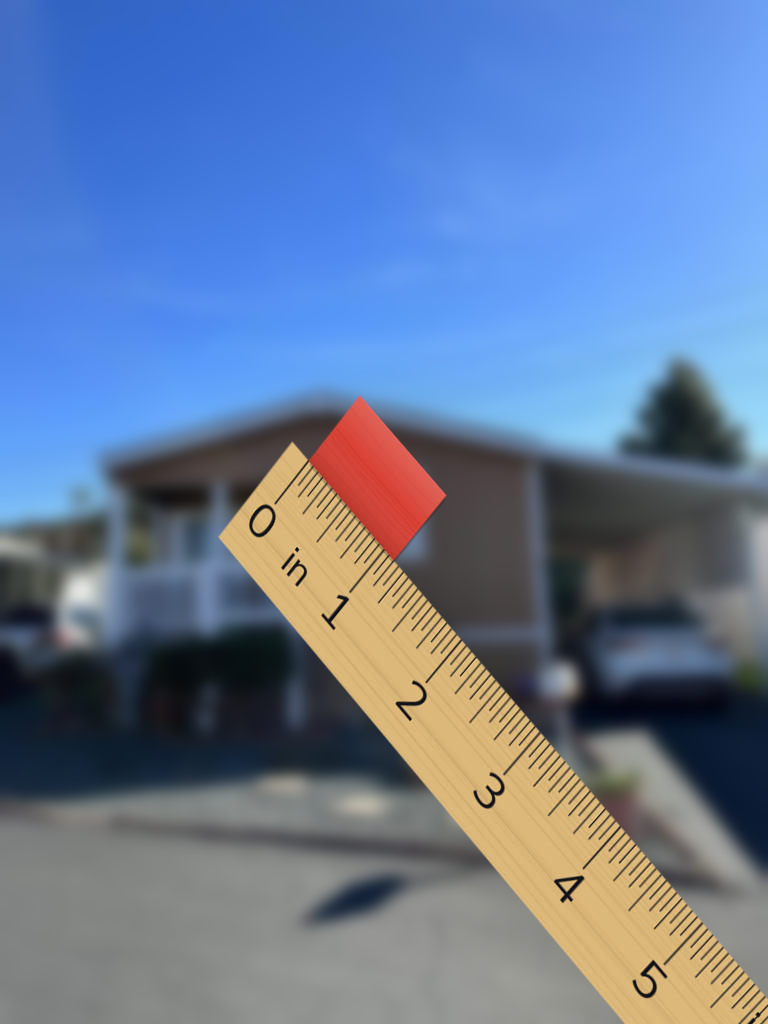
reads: **1.125** in
